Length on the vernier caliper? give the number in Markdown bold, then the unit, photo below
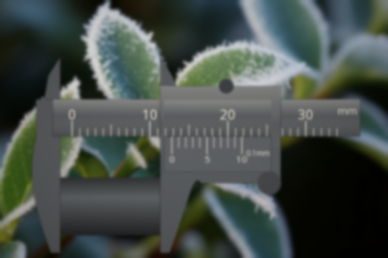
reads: **12.8** mm
